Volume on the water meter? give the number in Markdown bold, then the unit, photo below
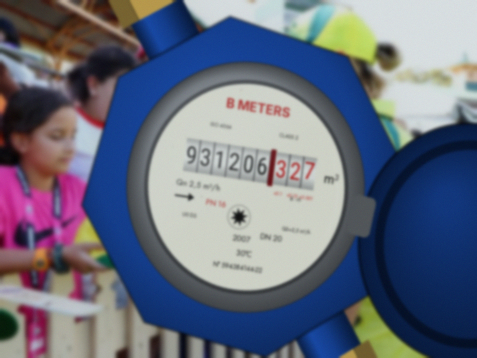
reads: **931206.327** m³
